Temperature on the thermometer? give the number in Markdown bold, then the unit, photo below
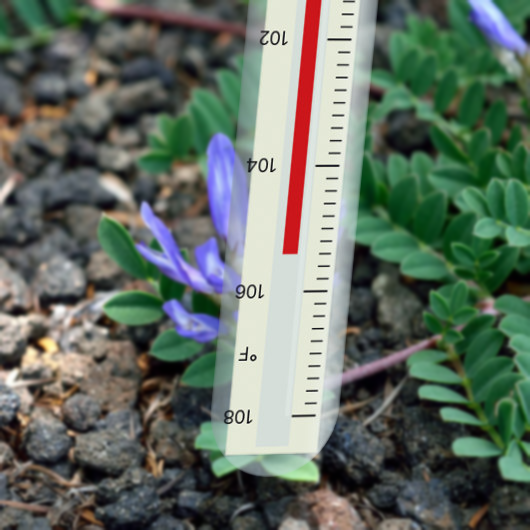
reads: **105.4** °F
